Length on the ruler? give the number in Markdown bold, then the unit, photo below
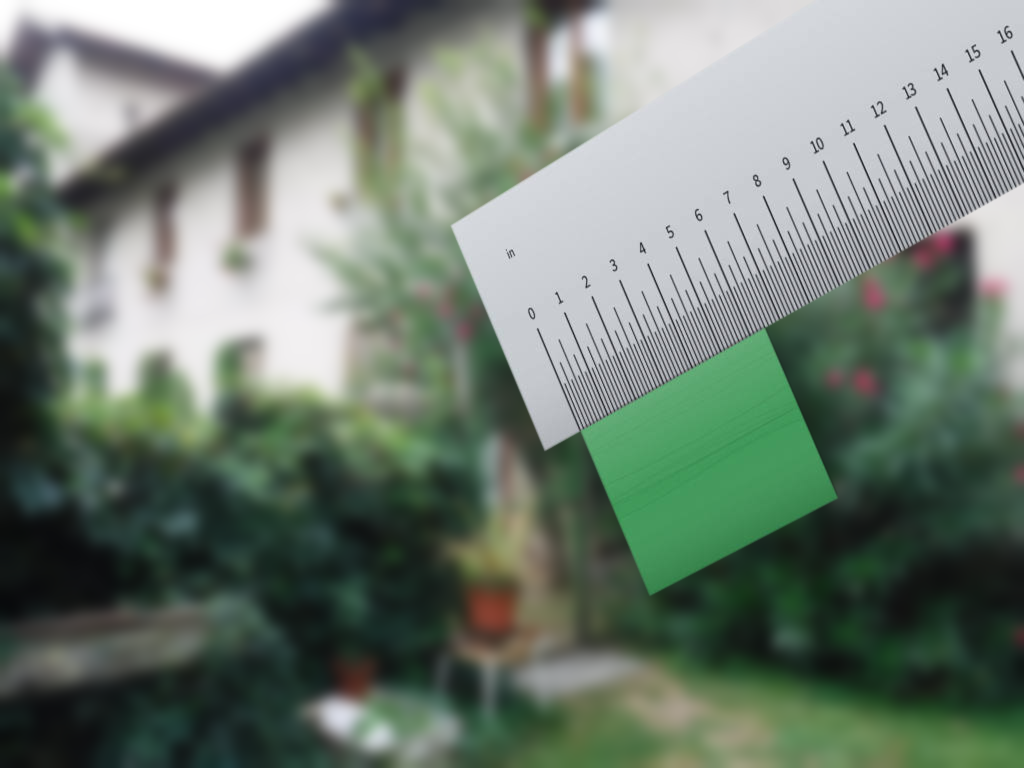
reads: **6.5** in
